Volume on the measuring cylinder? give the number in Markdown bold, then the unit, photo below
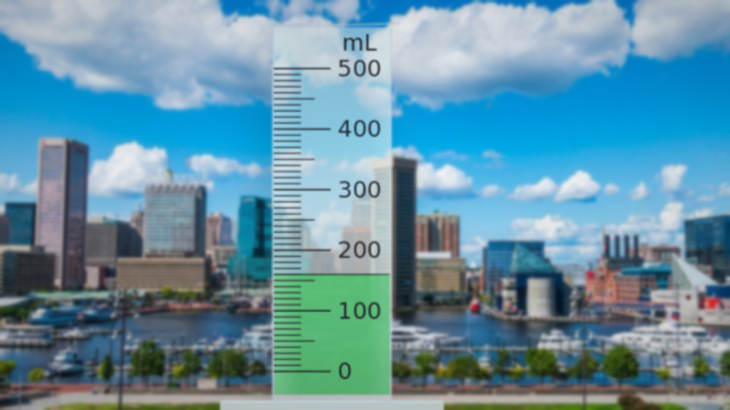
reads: **160** mL
